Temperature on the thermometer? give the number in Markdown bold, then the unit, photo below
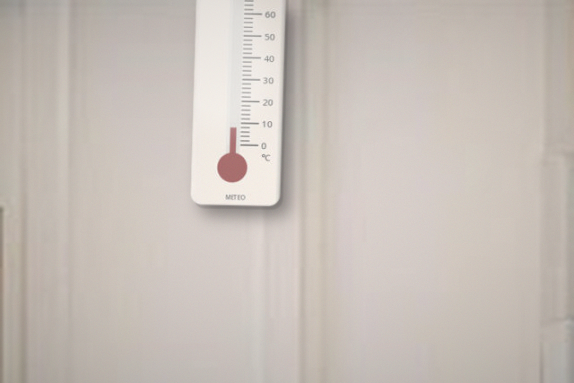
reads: **8** °C
